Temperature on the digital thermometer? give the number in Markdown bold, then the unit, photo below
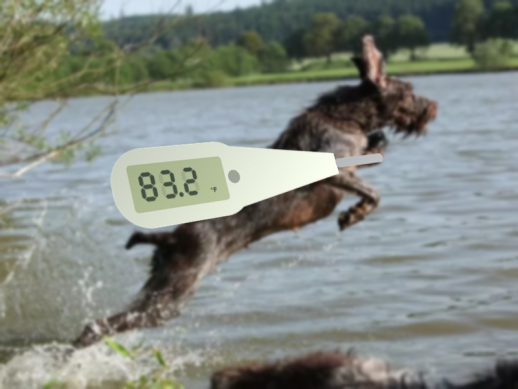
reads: **83.2** °F
